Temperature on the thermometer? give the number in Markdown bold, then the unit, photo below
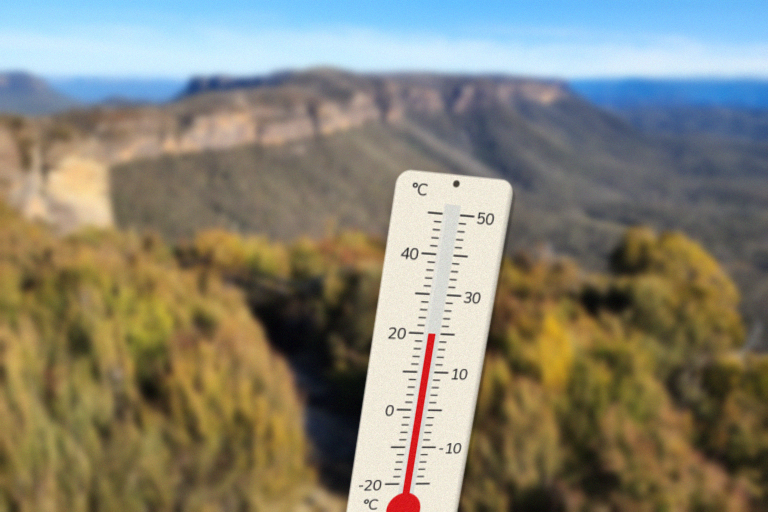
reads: **20** °C
